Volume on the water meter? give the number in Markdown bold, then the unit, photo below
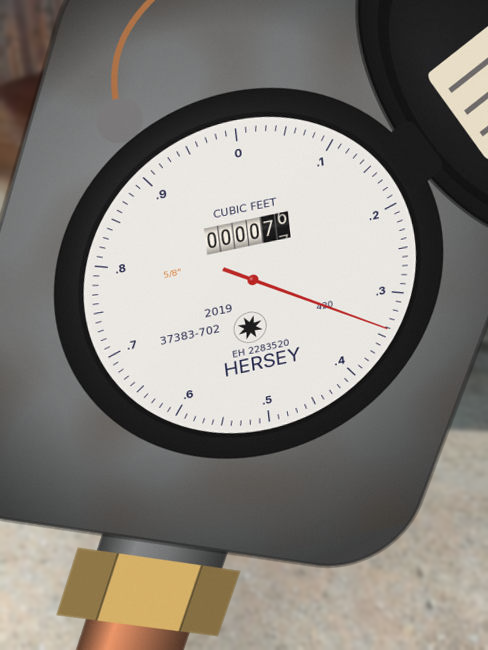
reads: **76.34** ft³
